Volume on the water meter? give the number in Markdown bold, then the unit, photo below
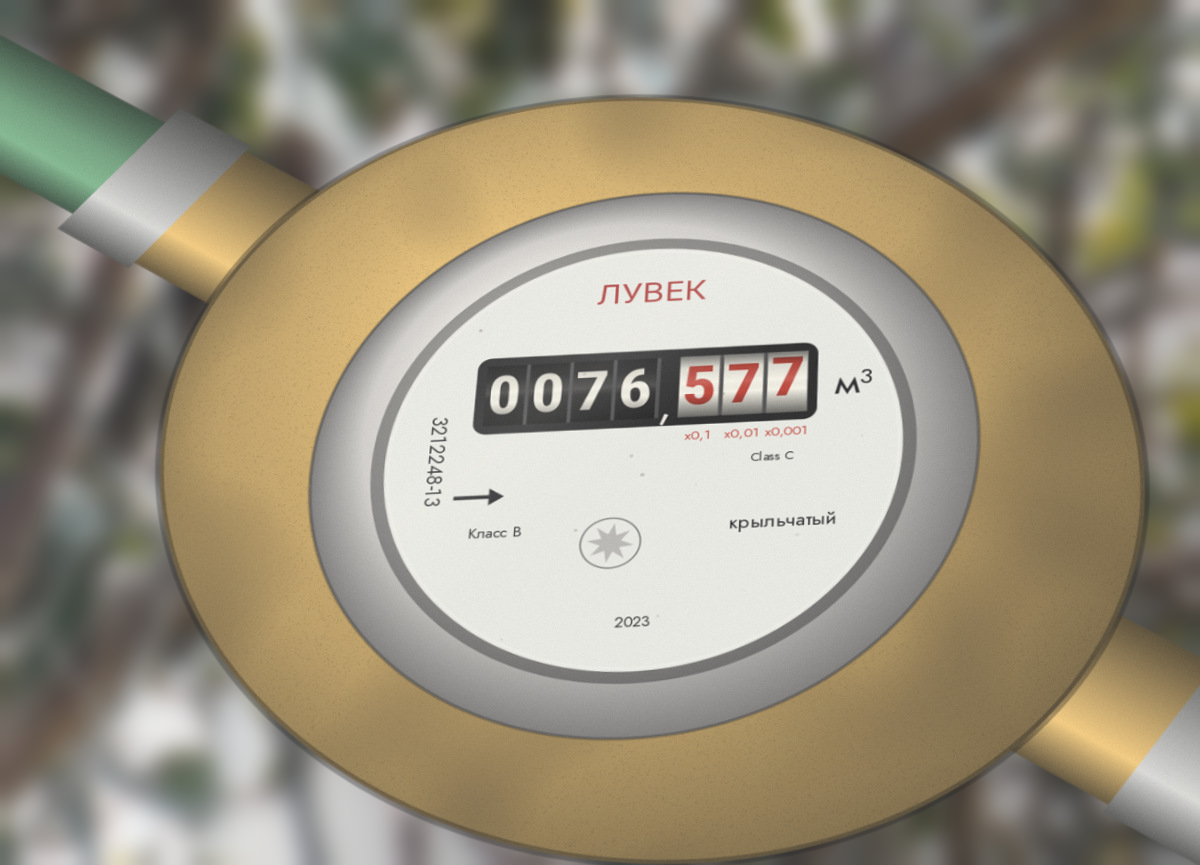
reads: **76.577** m³
